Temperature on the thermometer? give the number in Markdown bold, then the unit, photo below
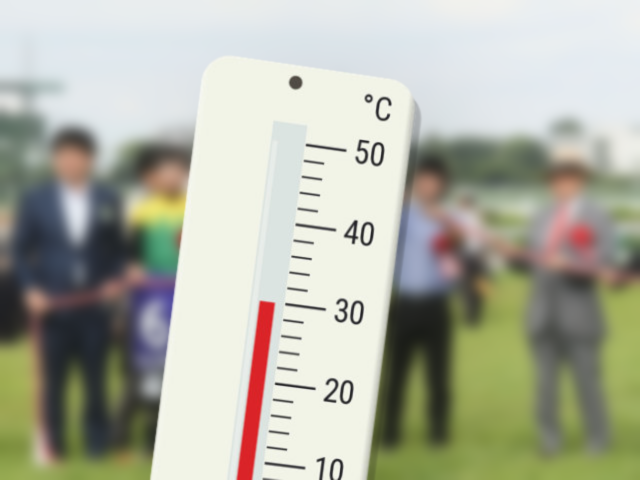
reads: **30** °C
